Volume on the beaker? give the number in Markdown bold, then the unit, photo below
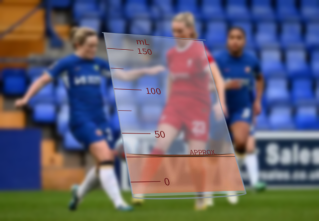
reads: **25** mL
